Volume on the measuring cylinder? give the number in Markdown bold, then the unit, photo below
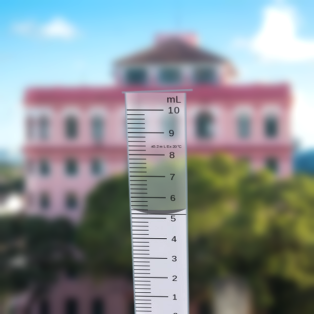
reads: **5.2** mL
